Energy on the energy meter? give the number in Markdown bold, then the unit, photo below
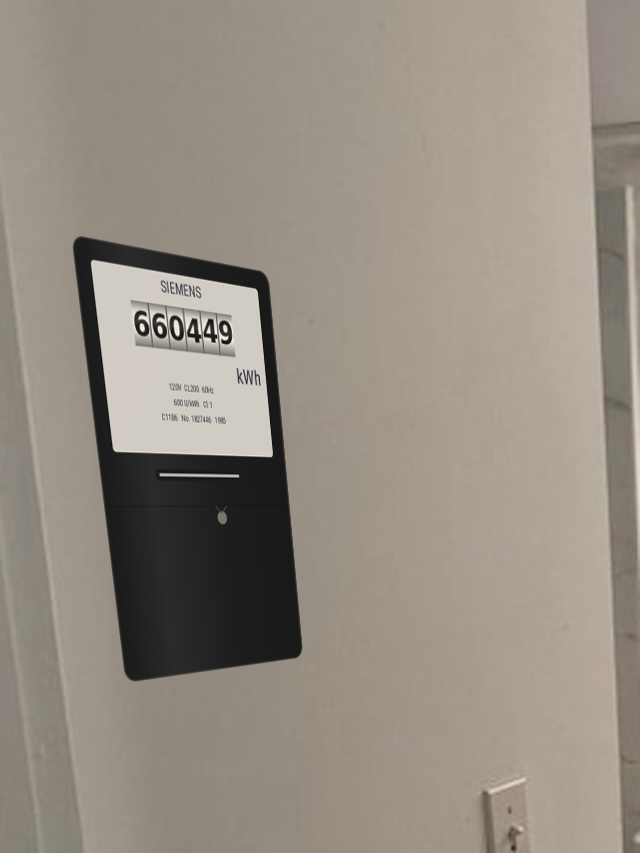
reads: **660449** kWh
